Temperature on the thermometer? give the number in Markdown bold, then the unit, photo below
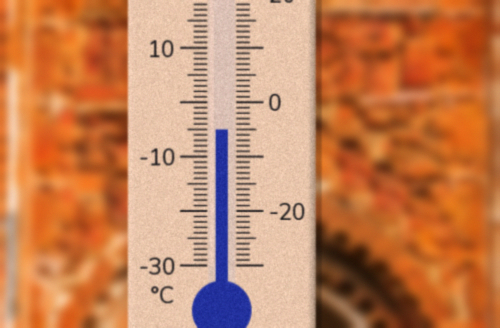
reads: **-5** °C
